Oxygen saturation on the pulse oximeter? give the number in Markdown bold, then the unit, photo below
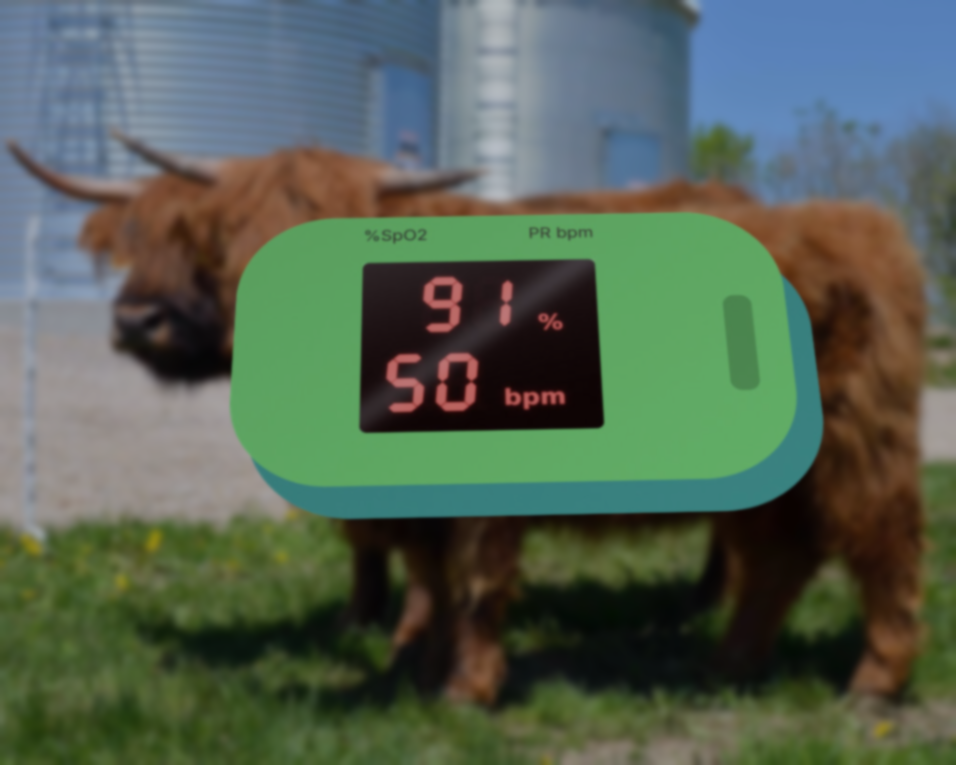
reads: **91** %
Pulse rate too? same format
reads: **50** bpm
